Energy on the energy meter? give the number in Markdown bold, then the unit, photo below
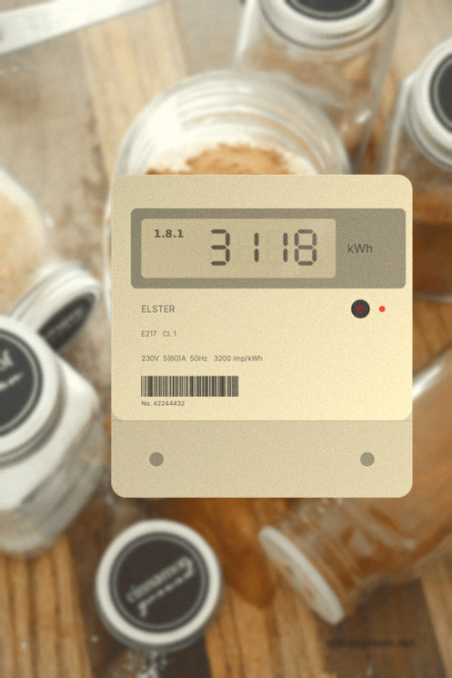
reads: **3118** kWh
